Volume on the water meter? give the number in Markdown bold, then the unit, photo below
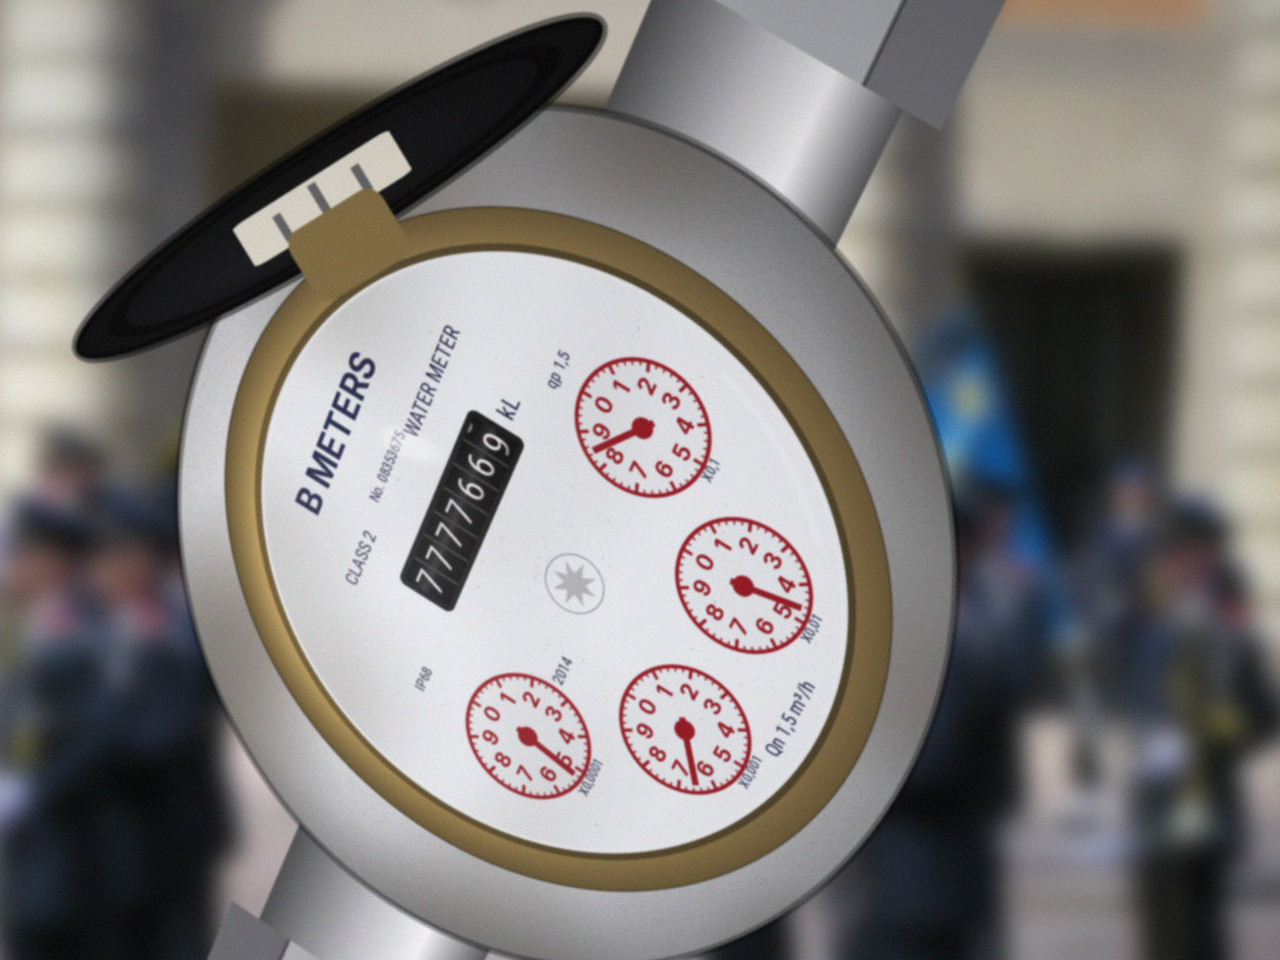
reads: **7777668.8465** kL
